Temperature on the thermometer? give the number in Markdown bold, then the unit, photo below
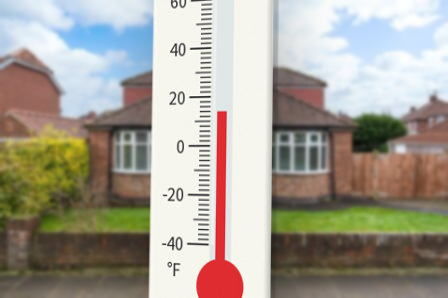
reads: **14** °F
